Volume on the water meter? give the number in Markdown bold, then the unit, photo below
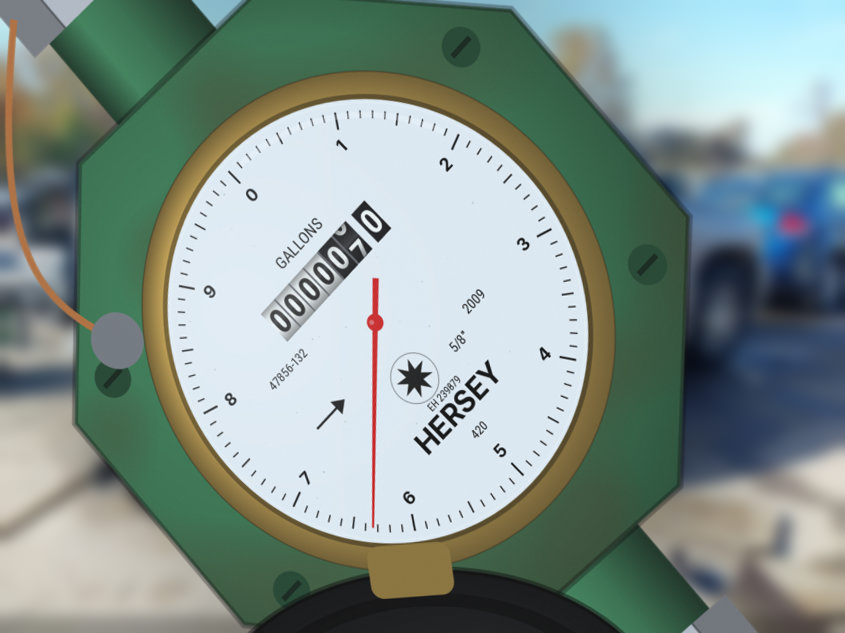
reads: **66.3** gal
